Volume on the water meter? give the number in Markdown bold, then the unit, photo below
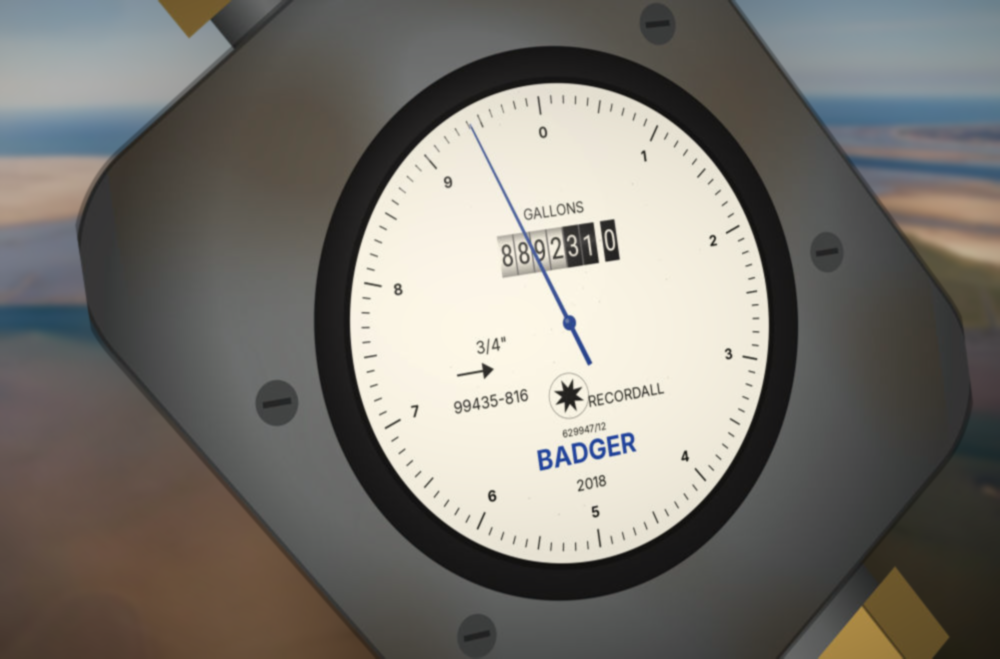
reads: **8892309.4** gal
